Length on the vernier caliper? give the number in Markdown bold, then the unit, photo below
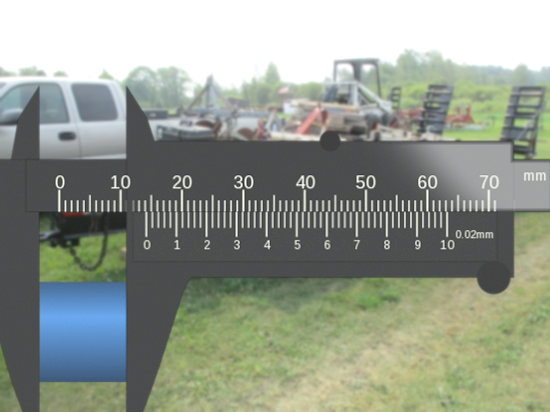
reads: **14.2** mm
